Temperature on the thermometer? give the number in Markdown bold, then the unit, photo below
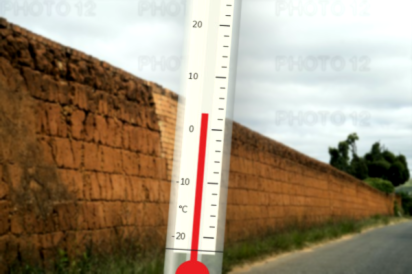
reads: **3** °C
